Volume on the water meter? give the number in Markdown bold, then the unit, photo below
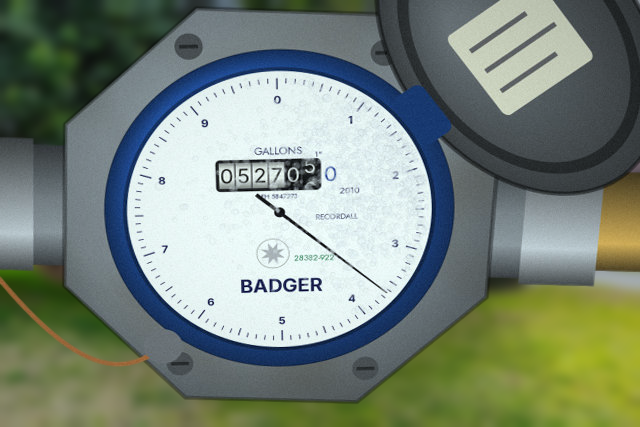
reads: **527053.6** gal
